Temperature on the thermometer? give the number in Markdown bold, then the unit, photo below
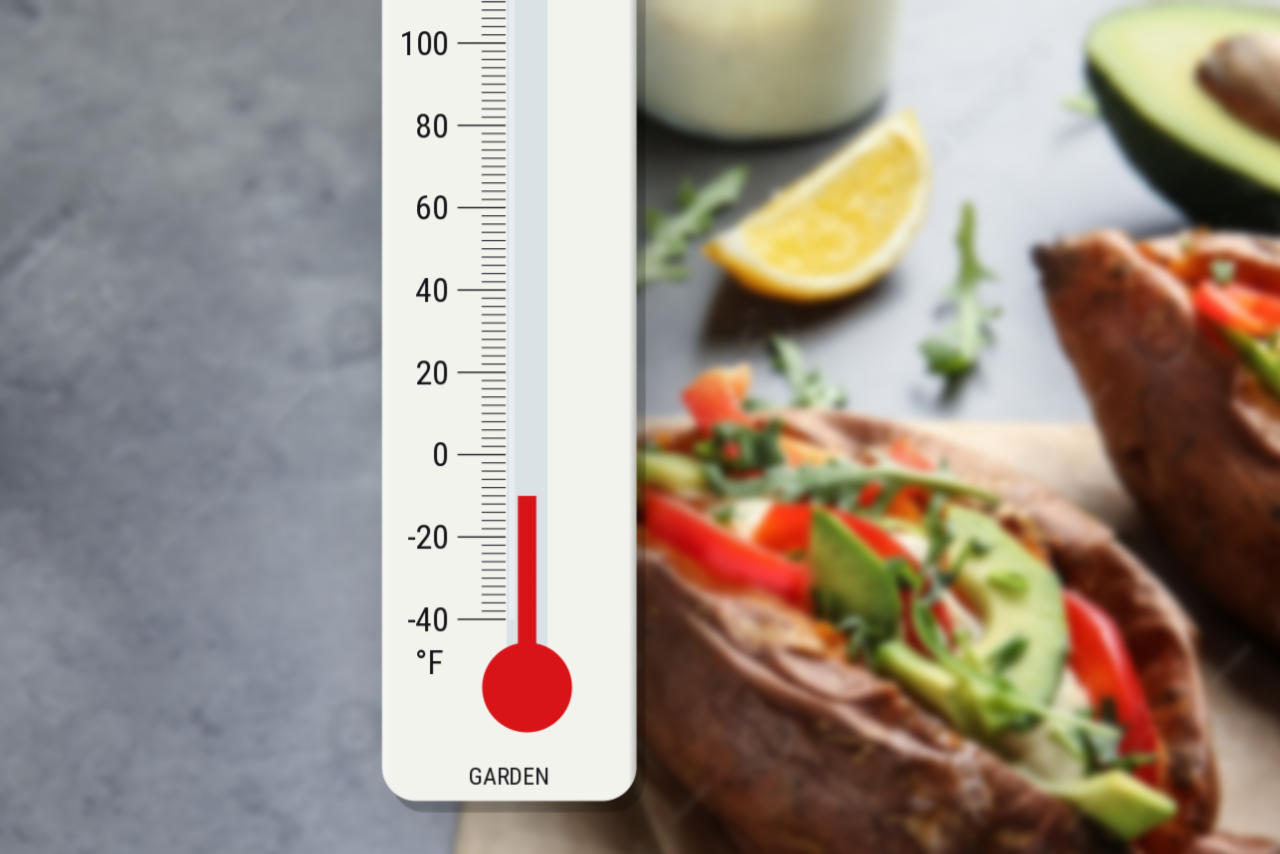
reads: **-10** °F
